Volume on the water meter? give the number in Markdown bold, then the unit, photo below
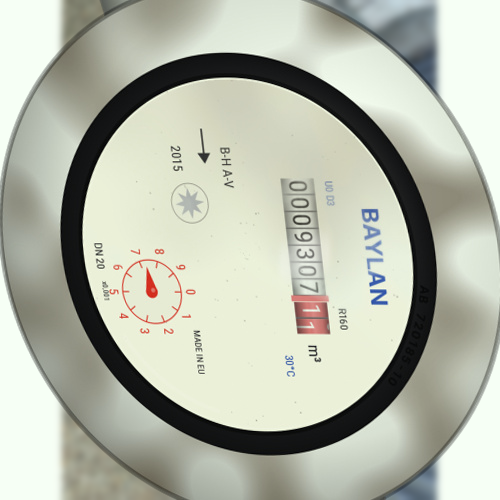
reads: **9307.107** m³
